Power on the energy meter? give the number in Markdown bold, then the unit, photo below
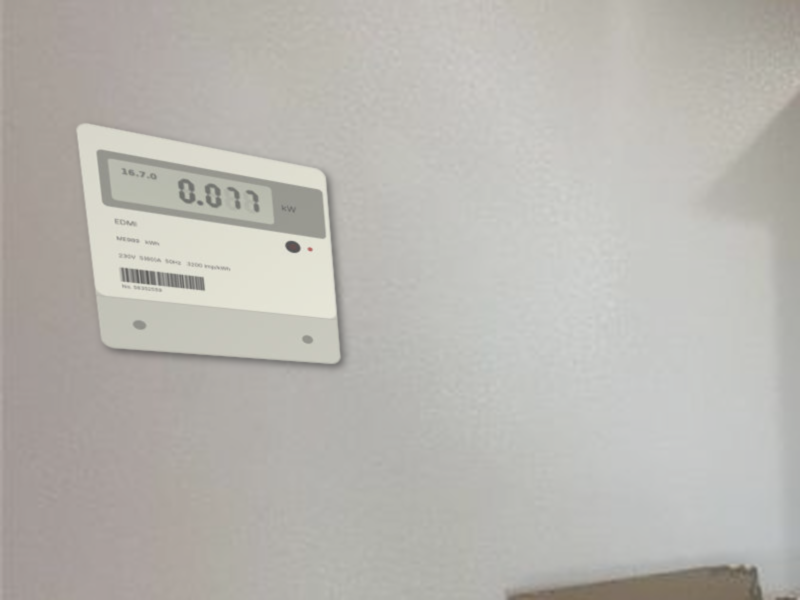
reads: **0.077** kW
